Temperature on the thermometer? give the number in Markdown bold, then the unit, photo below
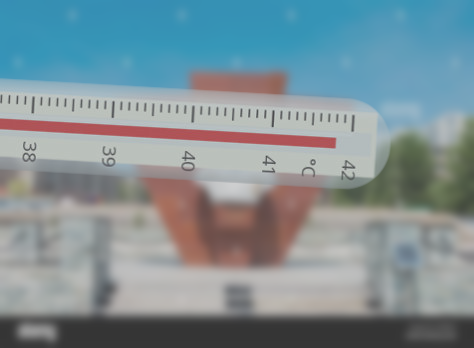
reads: **41.8** °C
